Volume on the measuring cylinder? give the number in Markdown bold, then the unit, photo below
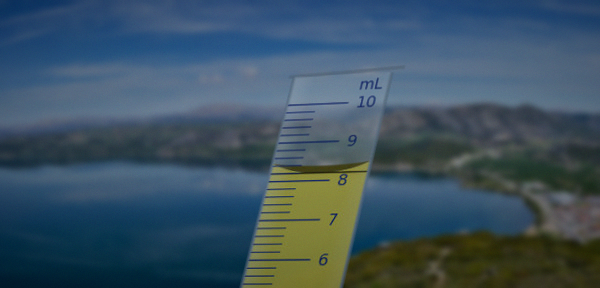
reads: **8.2** mL
